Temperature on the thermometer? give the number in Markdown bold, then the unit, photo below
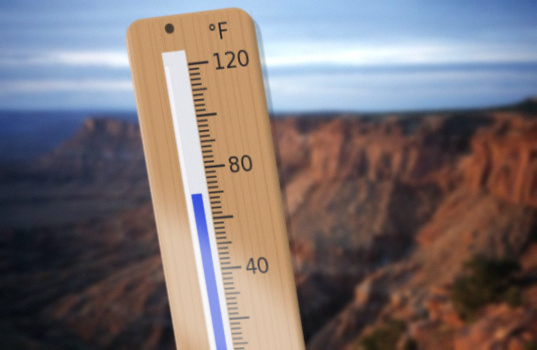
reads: **70** °F
